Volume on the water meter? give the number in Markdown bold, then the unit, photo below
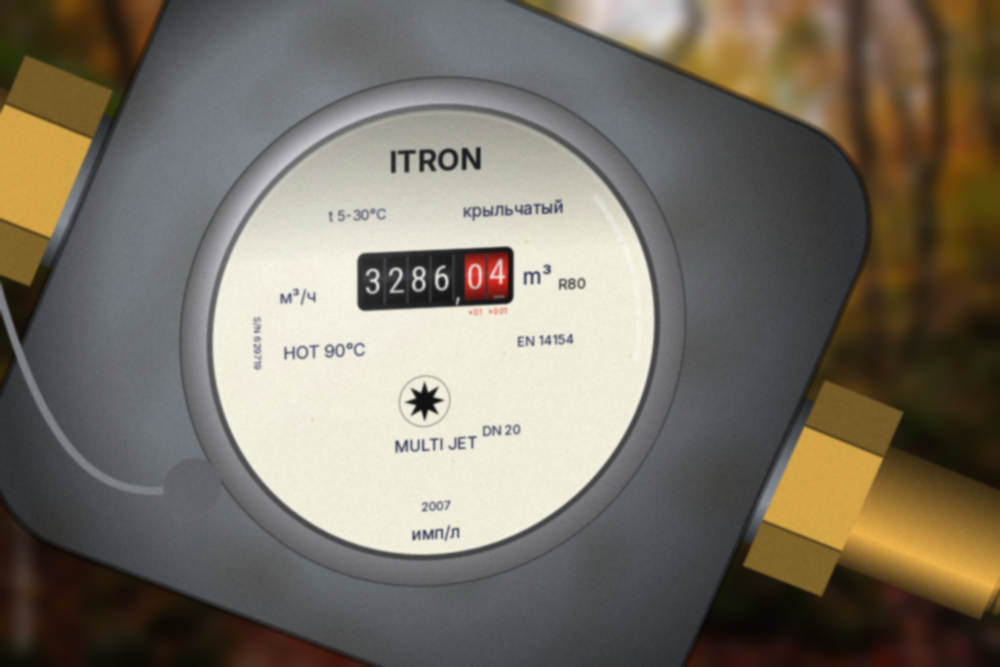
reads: **3286.04** m³
